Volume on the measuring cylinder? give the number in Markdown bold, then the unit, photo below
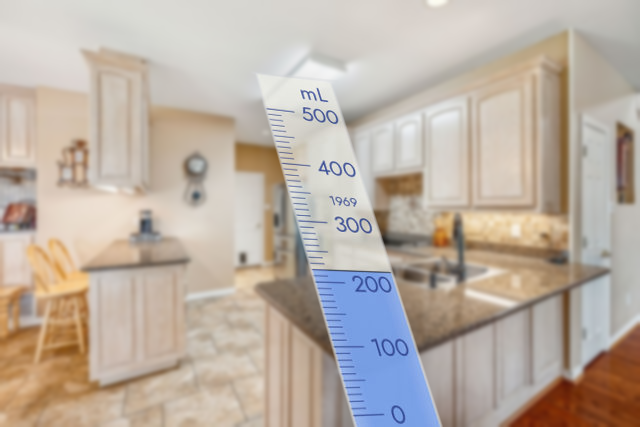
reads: **220** mL
